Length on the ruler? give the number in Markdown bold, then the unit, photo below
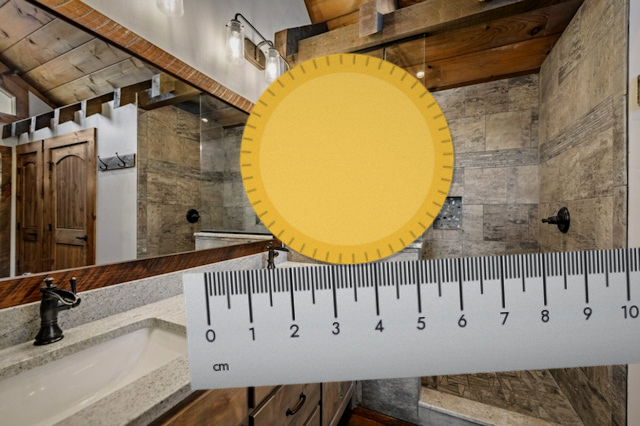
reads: **5** cm
